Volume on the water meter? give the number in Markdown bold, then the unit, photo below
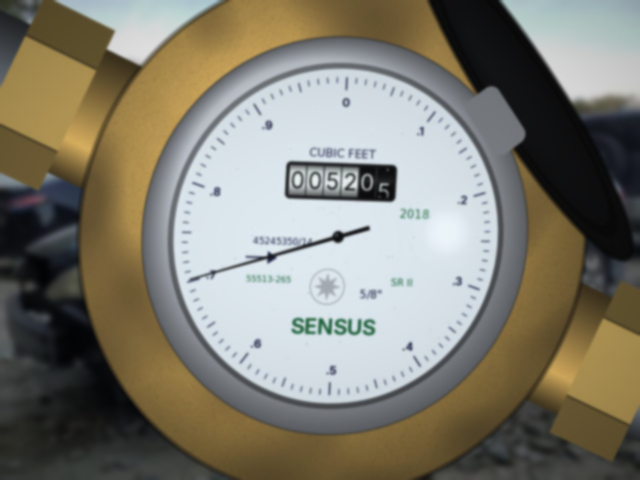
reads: **5204.70** ft³
